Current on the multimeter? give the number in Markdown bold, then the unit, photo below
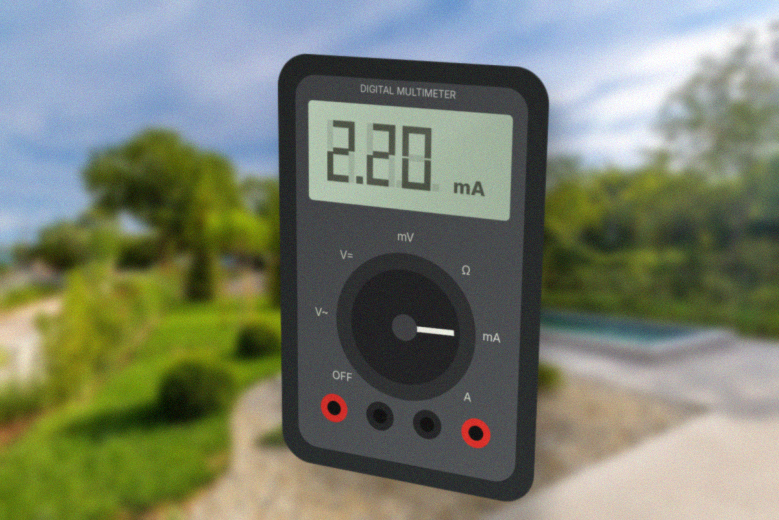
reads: **2.20** mA
